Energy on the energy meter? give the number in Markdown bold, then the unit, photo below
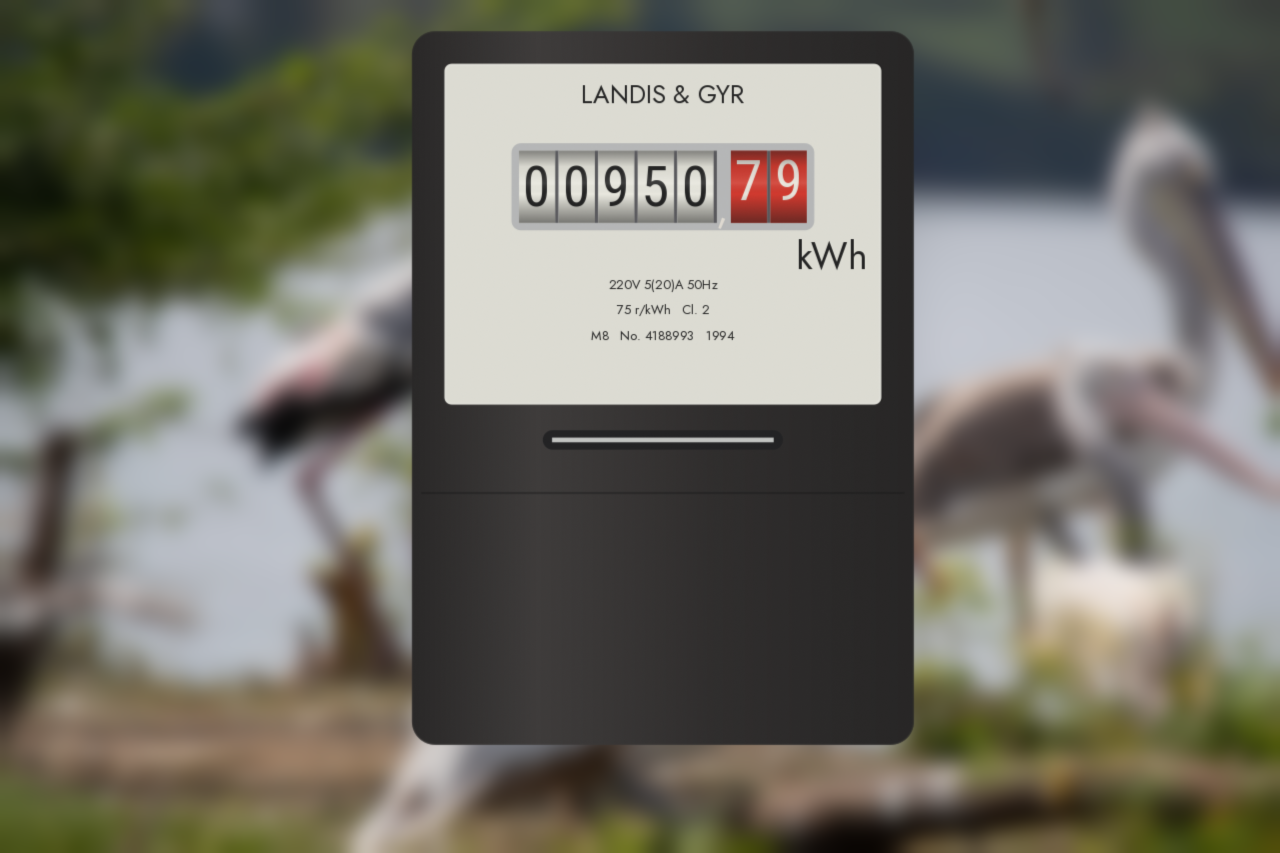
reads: **950.79** kWh
